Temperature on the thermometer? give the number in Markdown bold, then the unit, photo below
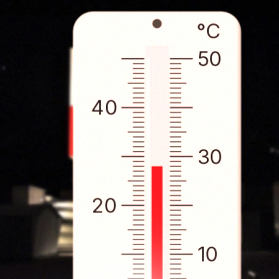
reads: **28** °C
